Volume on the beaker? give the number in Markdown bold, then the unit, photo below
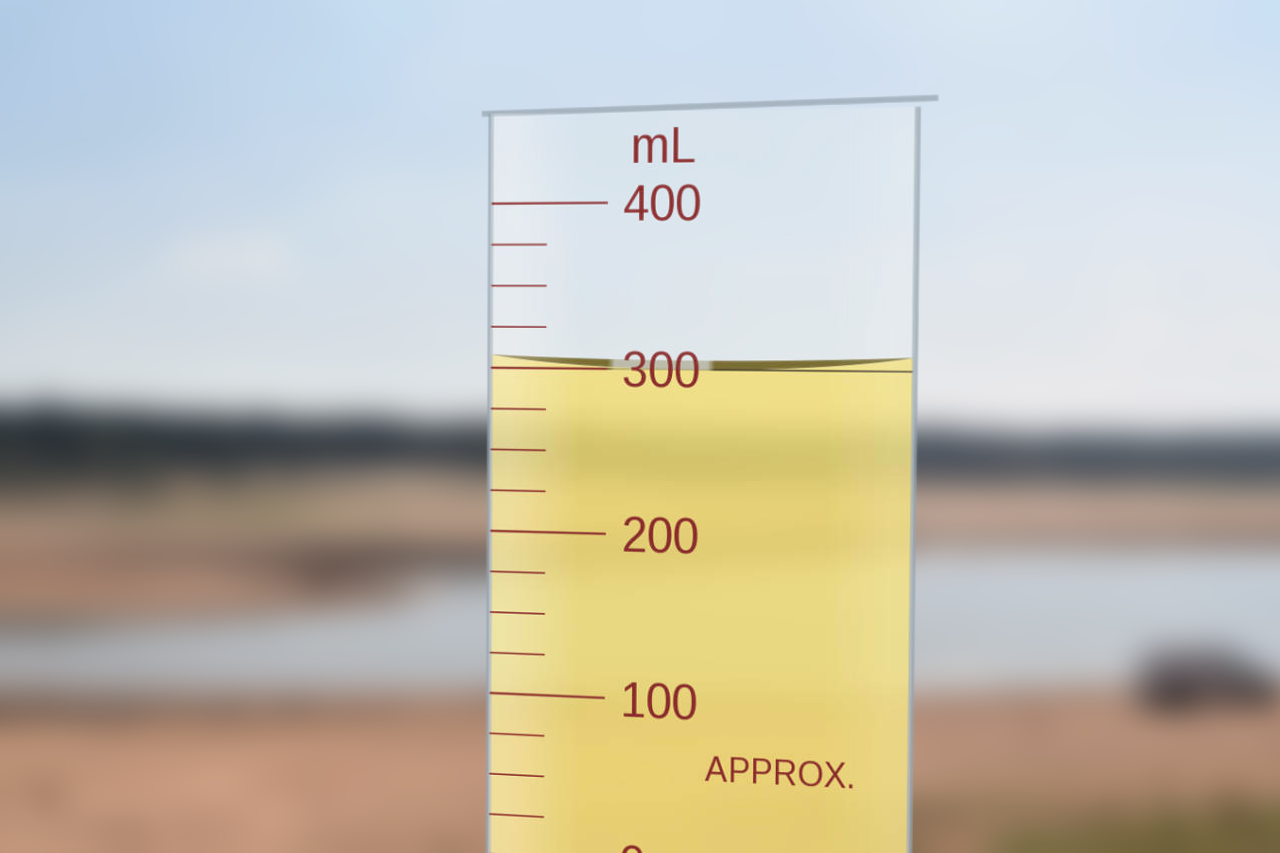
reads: **300** mL
